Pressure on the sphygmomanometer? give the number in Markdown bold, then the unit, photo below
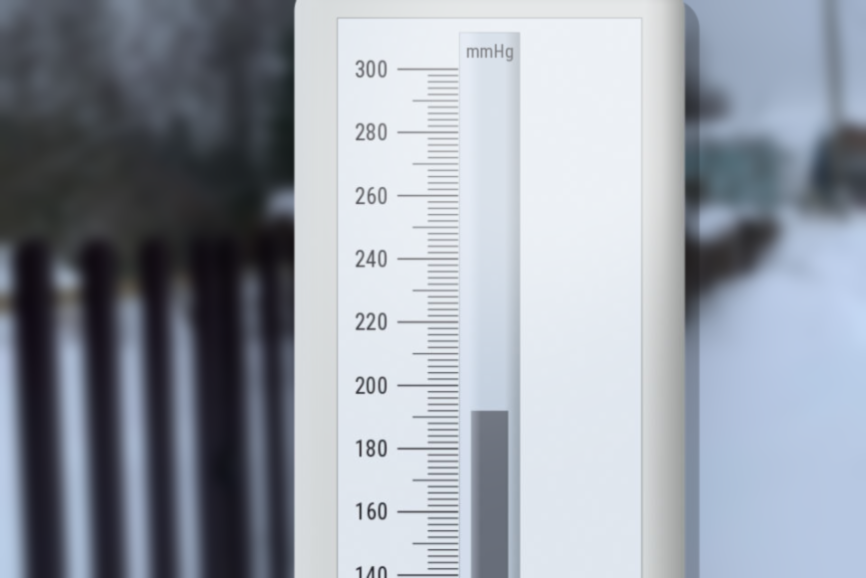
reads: **192** mmHg
